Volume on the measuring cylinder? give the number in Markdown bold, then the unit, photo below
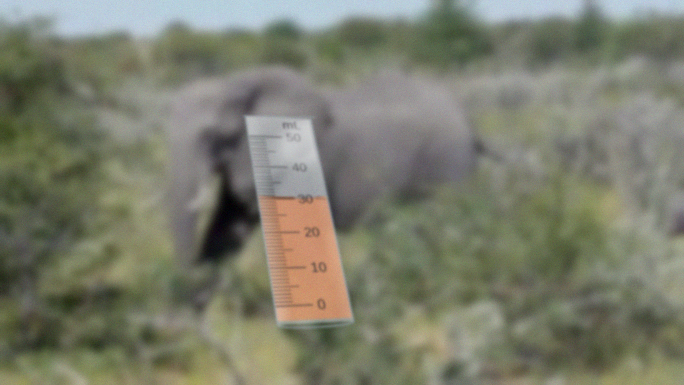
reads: **30** mL
